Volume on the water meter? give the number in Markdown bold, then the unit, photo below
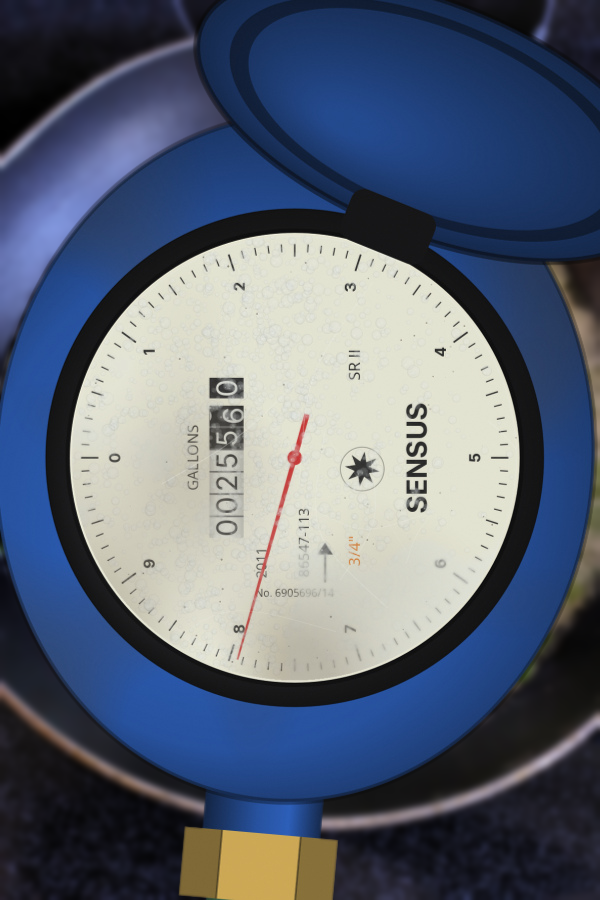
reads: **25557.9** gal
